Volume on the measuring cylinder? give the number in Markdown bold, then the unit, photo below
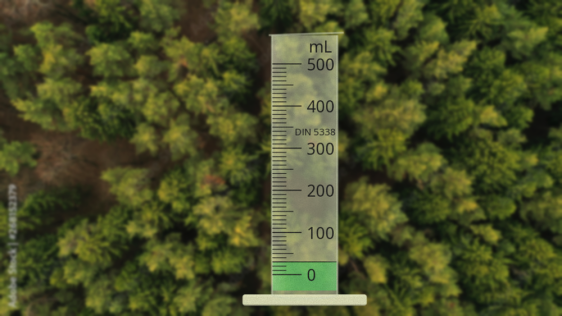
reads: **30** mL
